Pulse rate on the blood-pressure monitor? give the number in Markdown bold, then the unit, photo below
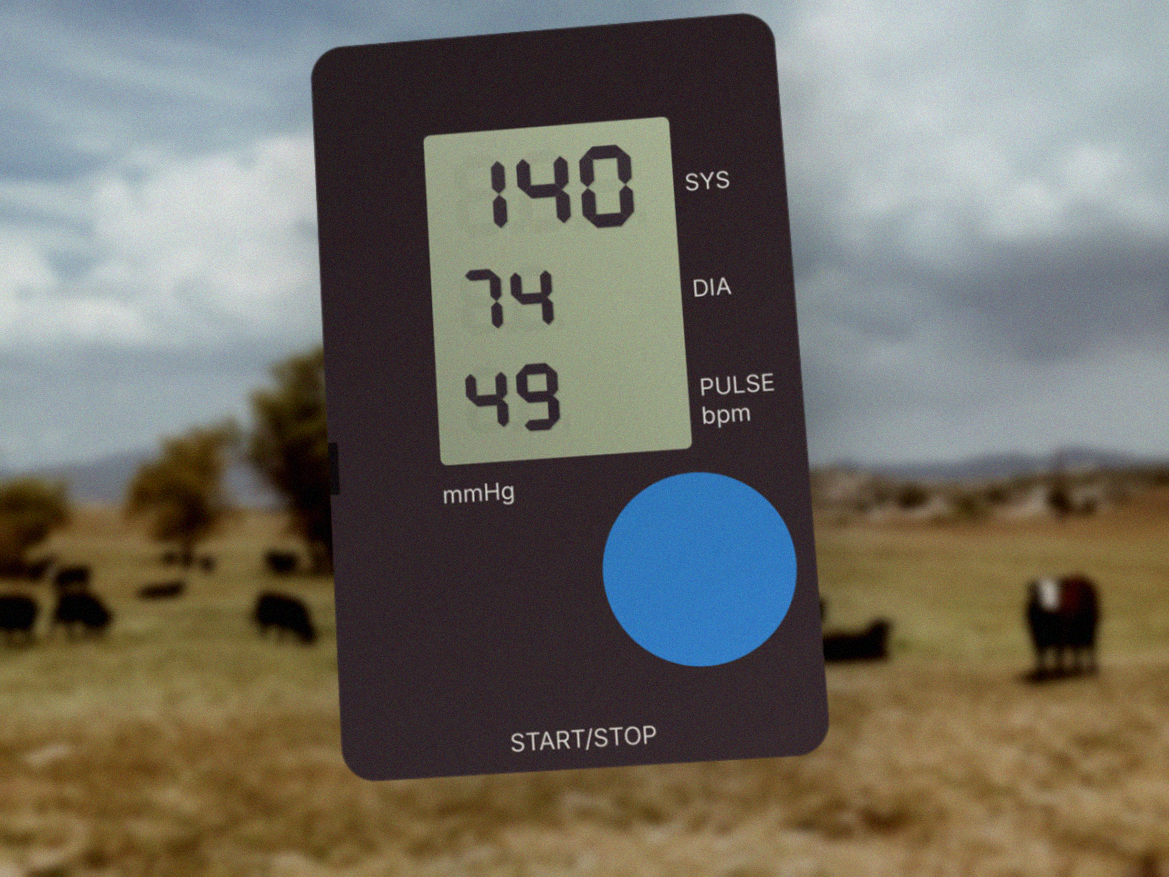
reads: **49** bpm
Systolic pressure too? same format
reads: **140** mmHg
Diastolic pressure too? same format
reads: **74** mmHg
